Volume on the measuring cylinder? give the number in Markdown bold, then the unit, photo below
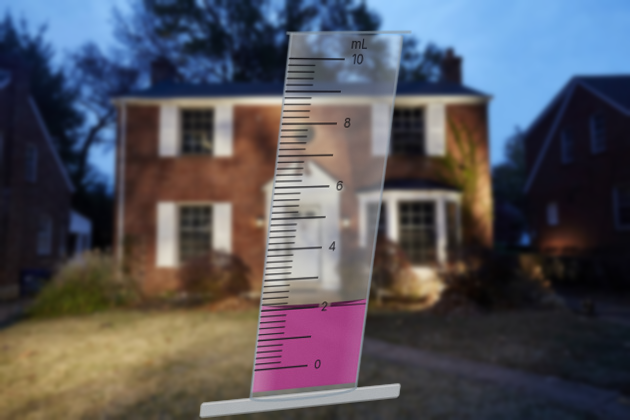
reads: **2** mL
